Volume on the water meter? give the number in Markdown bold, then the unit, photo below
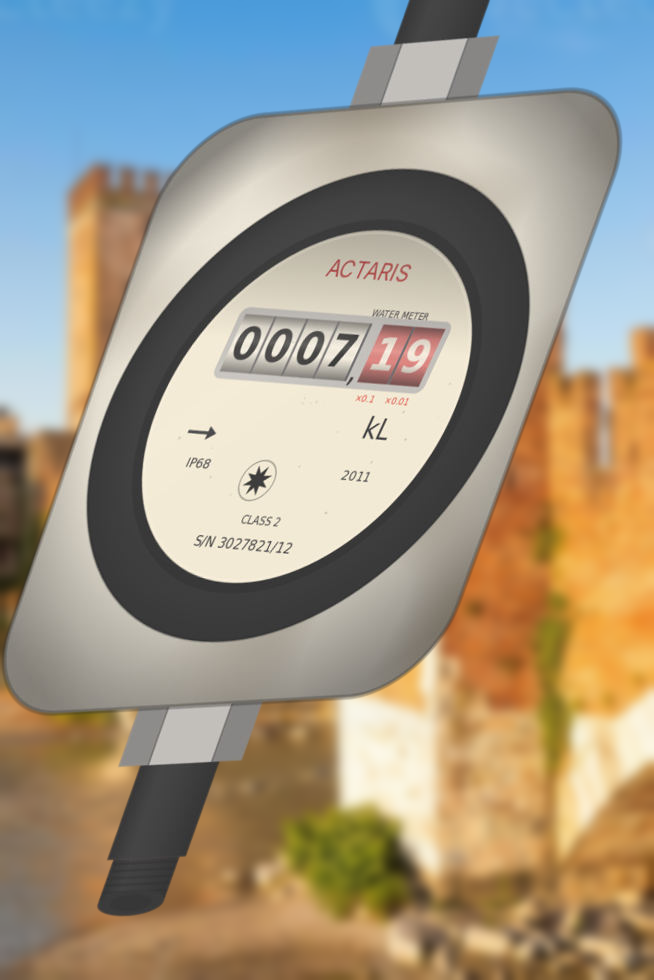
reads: **7.19** kL
